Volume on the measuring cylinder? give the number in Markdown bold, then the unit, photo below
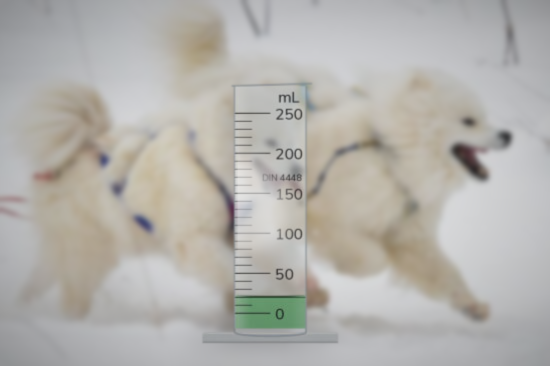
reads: **20** mL
